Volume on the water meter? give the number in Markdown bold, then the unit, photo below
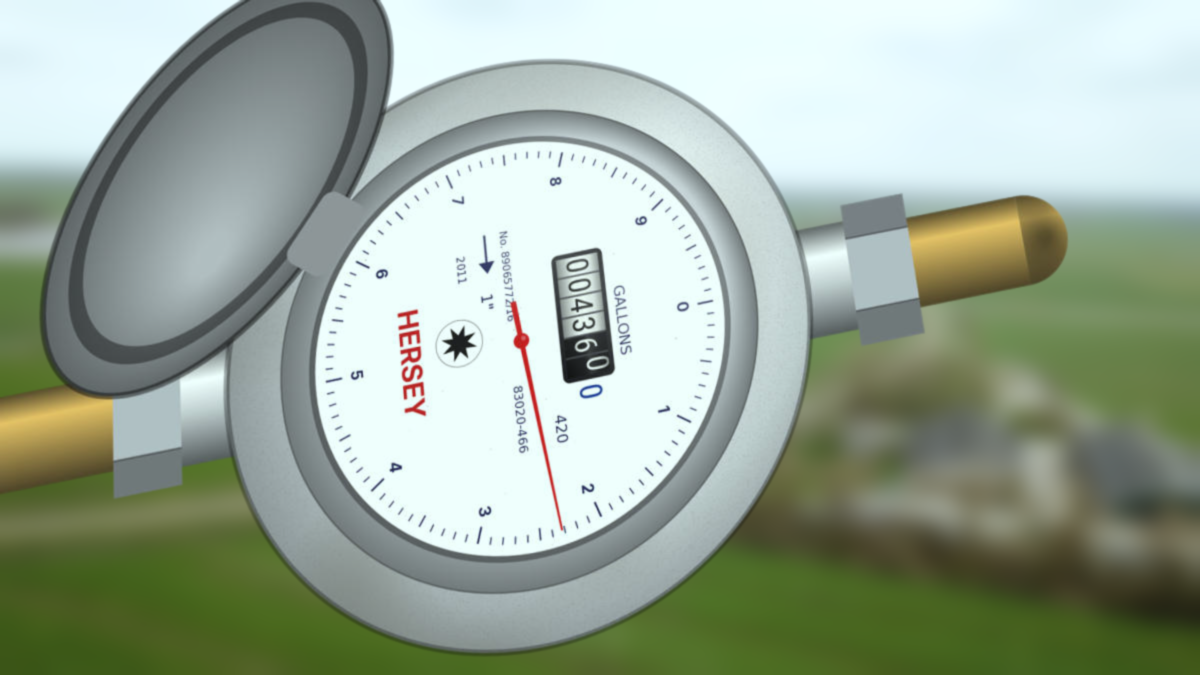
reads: **43602.3** gal
